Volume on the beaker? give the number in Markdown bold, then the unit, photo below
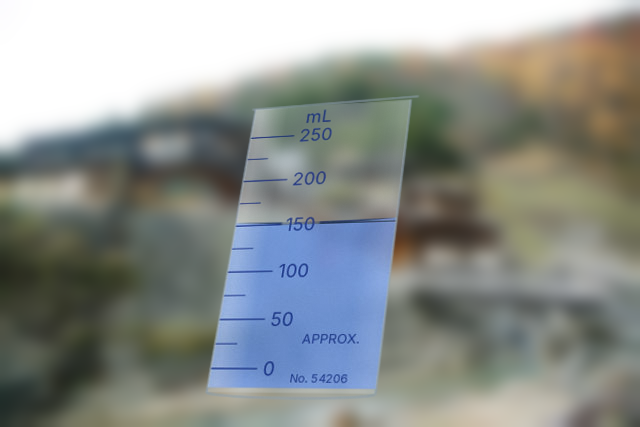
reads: **150** mL
